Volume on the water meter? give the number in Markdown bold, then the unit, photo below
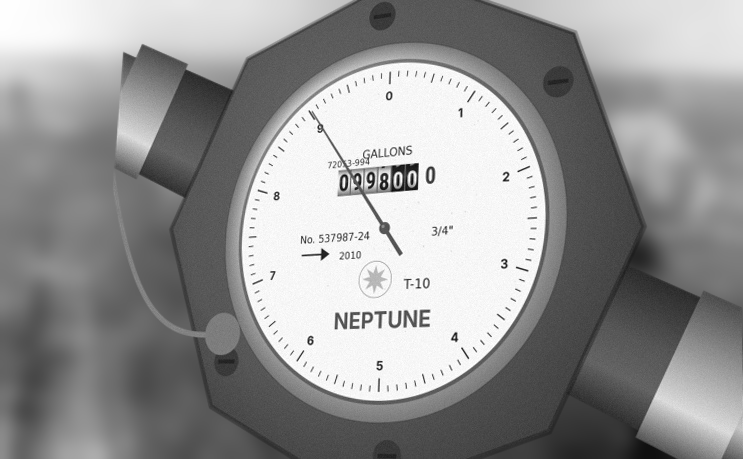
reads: **997999.0** gal
